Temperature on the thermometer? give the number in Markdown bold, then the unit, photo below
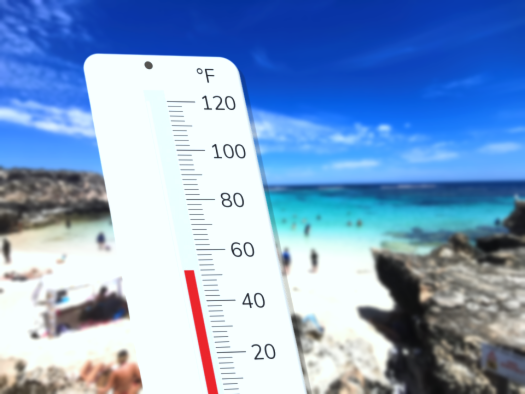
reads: **52** °F
